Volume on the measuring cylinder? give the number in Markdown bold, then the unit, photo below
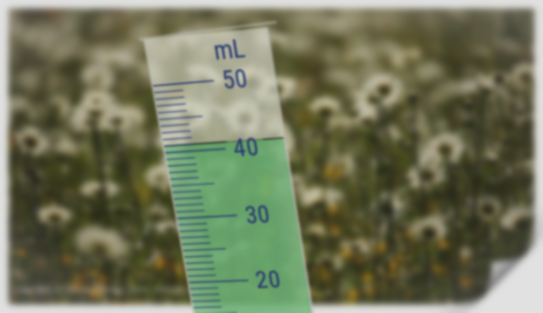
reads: **41** mL
